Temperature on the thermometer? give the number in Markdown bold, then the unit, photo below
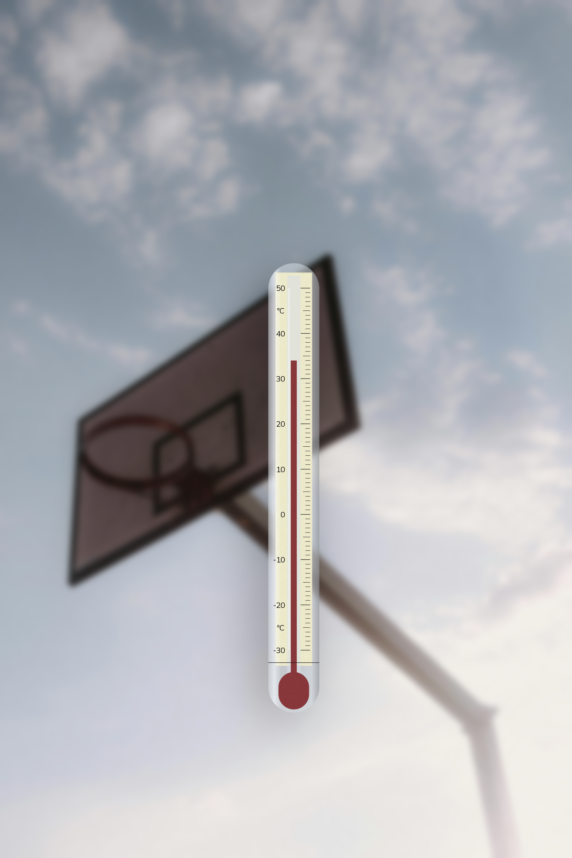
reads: **34** °C
